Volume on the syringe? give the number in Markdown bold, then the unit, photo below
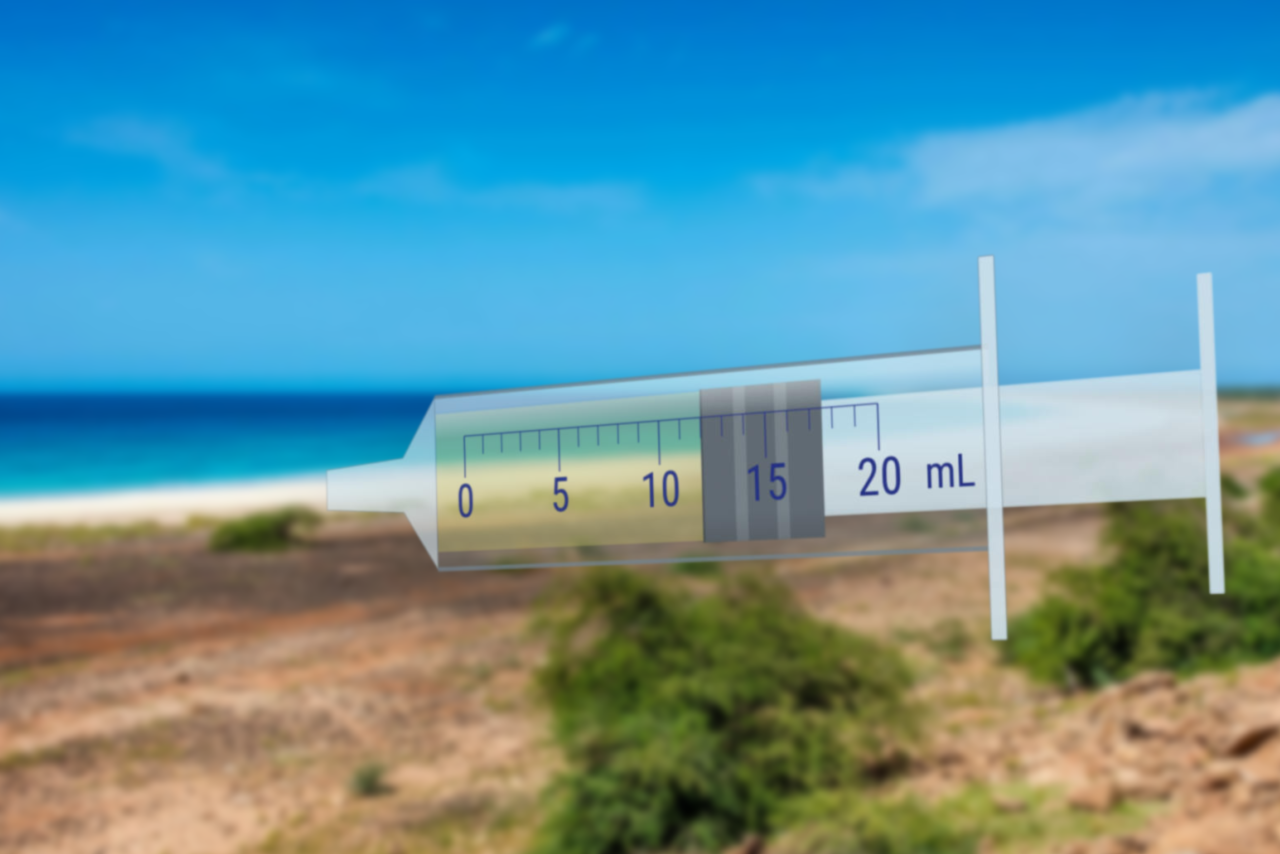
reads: **12** mL
